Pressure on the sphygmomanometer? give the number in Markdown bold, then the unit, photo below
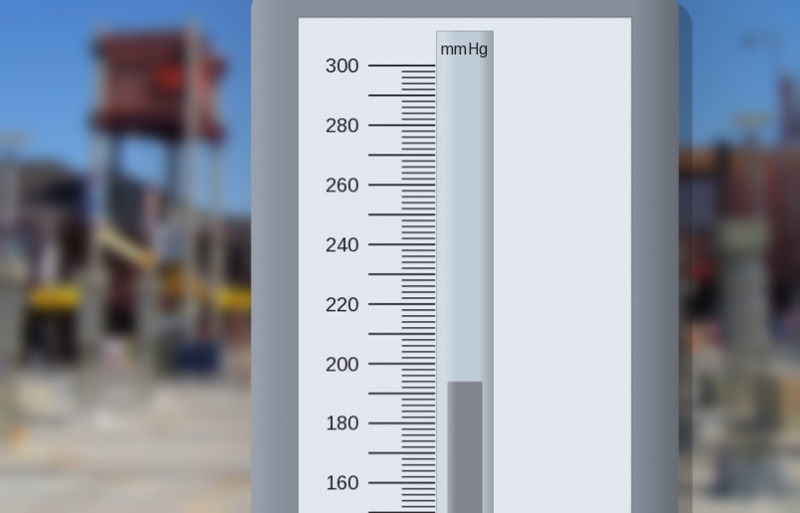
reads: **194** mmHg
